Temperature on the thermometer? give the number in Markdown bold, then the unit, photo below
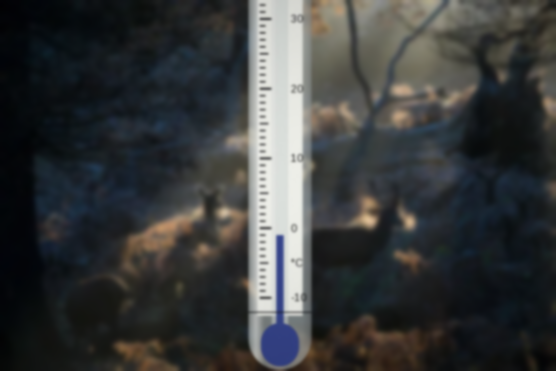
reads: **-1** °C
